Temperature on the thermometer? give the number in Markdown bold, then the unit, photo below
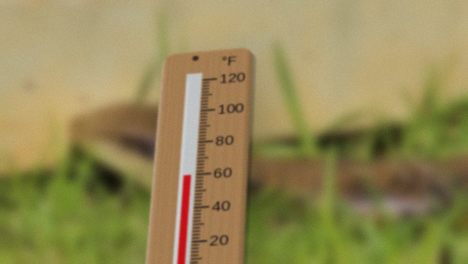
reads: **60** °F
